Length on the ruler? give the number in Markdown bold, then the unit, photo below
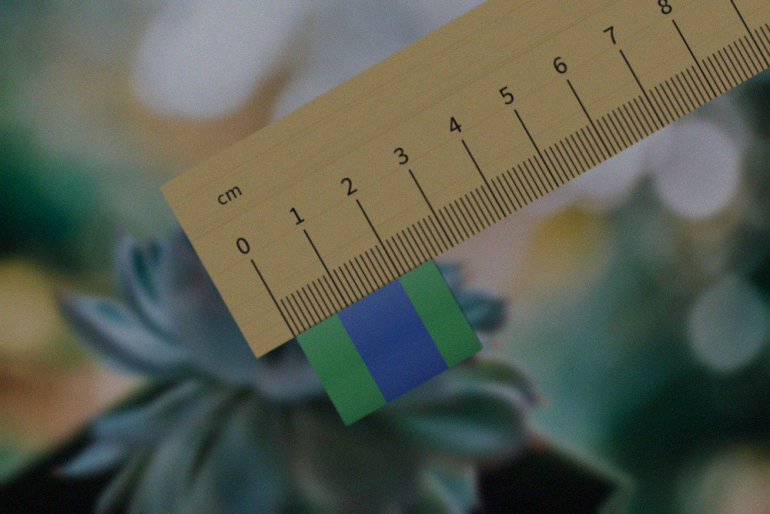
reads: **2.6** cm
